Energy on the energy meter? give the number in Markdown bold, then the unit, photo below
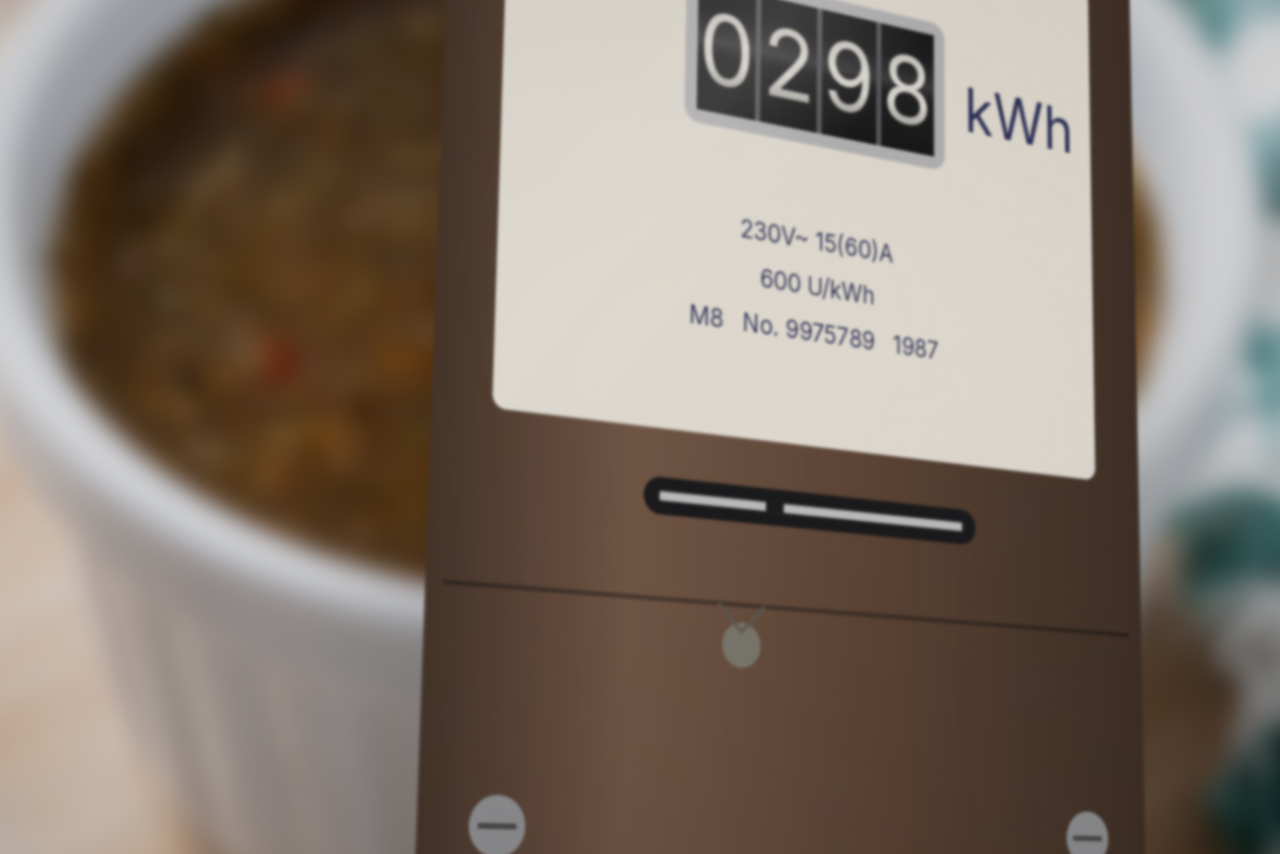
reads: **298** kWh
